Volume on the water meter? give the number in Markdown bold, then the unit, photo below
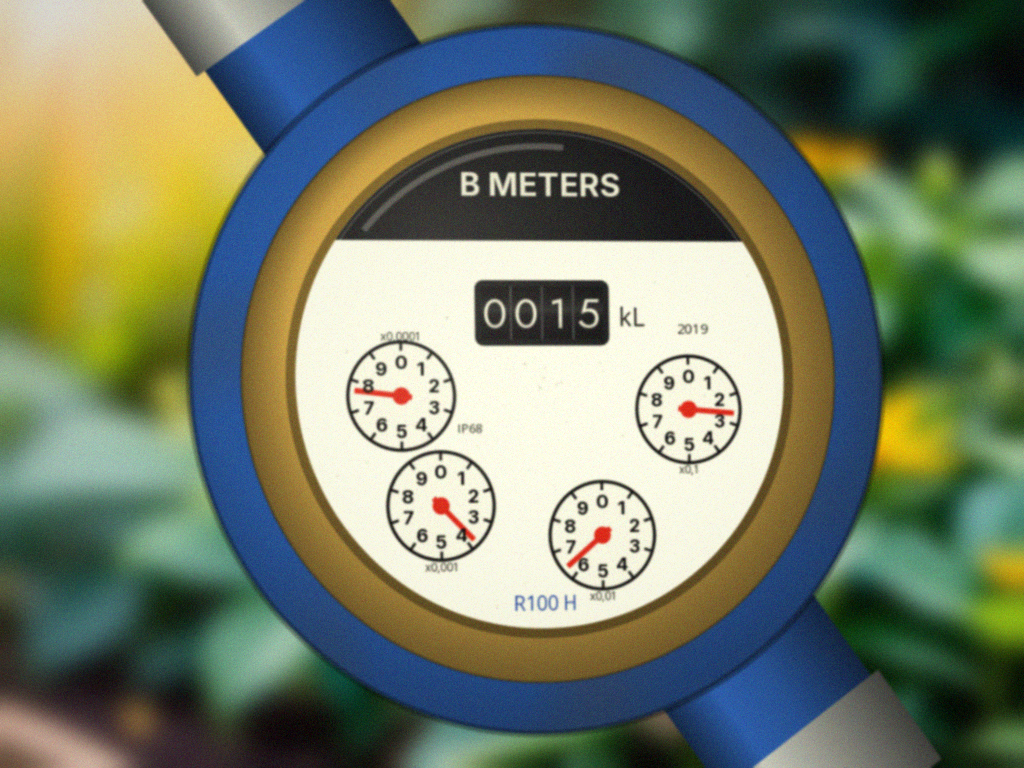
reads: **15.2637** kL
